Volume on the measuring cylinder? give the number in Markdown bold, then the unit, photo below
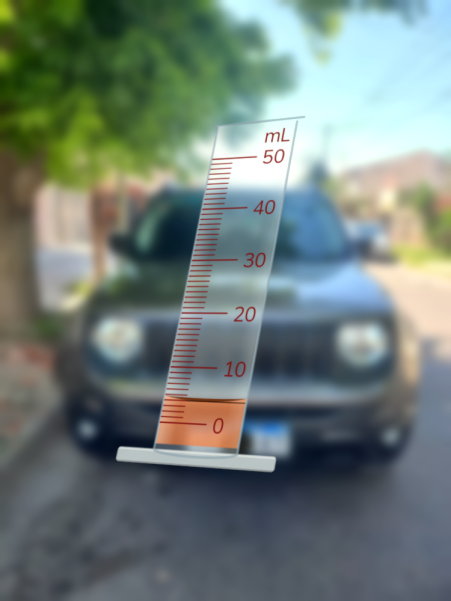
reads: **4** mL
